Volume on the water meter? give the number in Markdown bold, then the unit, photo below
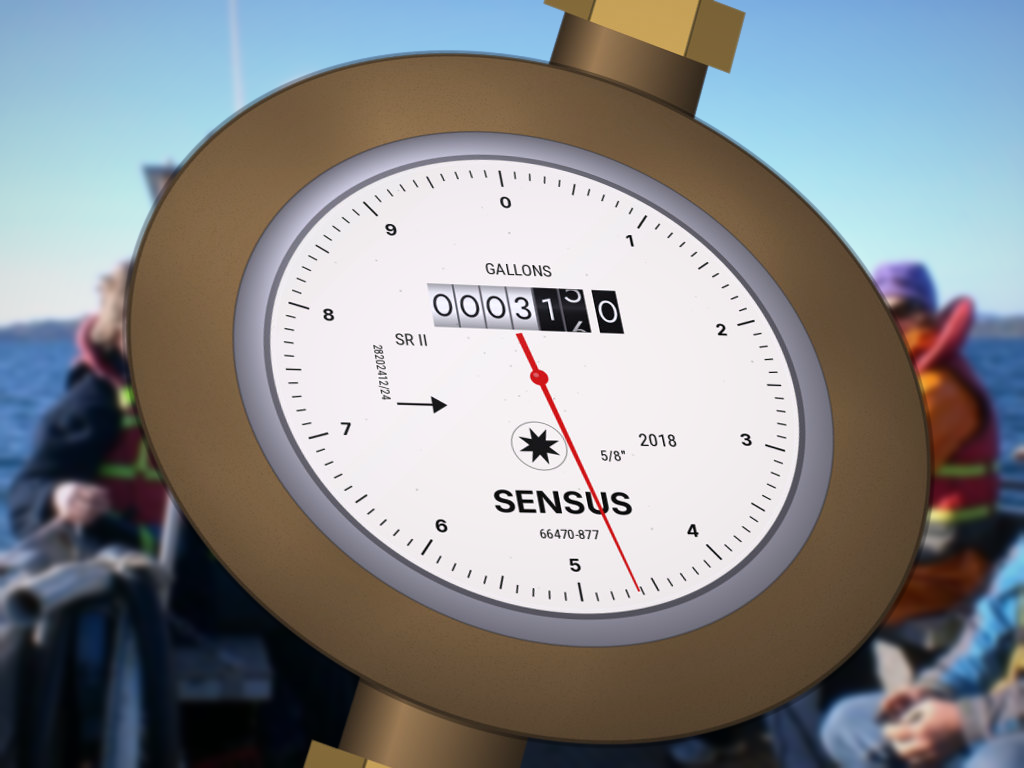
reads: **3154.6** gal
